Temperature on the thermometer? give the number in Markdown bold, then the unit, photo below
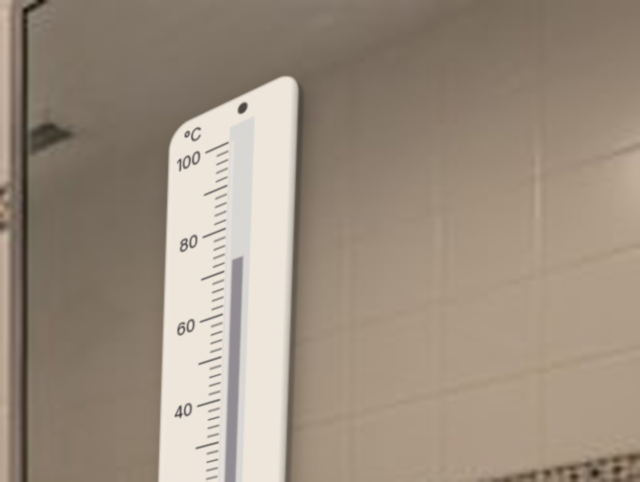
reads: **72** °C
